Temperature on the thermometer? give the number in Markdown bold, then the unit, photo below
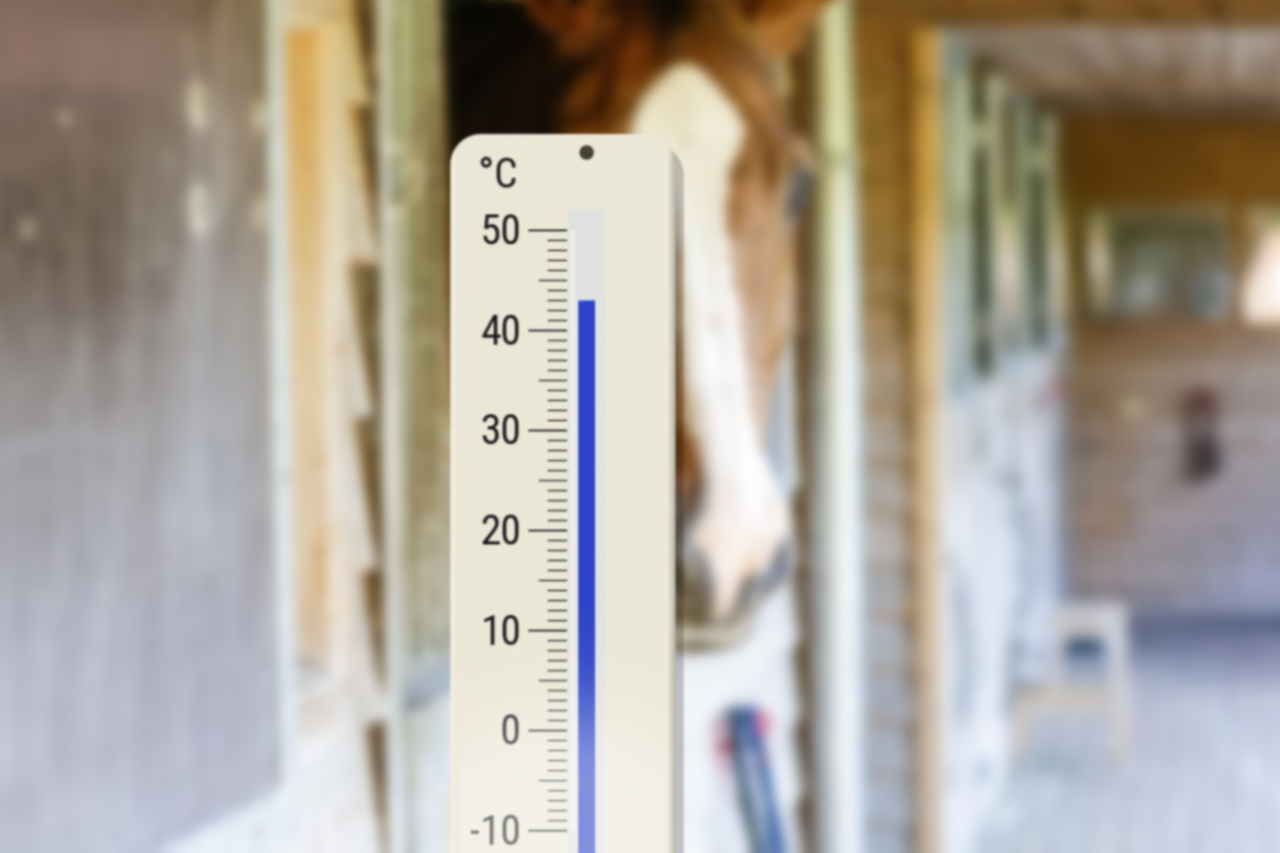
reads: **43** °C
